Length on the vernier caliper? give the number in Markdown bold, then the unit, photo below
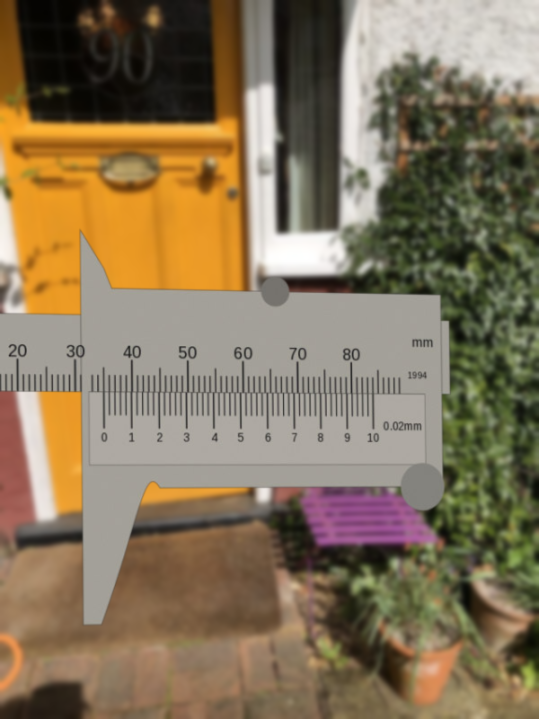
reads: **35.0** mm
